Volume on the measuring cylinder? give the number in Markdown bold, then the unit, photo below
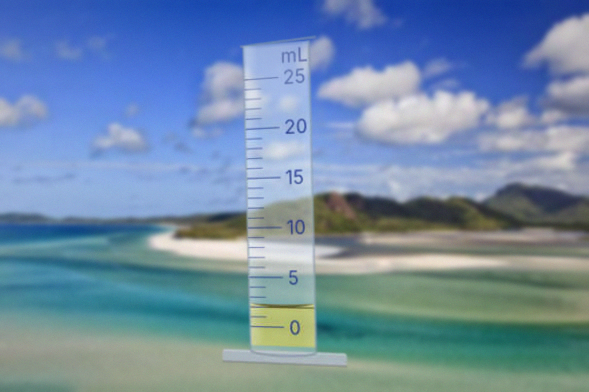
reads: **2** mL
